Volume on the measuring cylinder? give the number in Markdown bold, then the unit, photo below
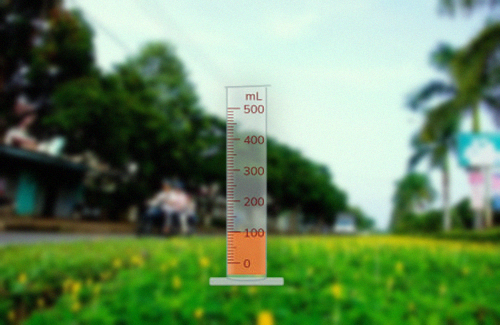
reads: **100** mL
